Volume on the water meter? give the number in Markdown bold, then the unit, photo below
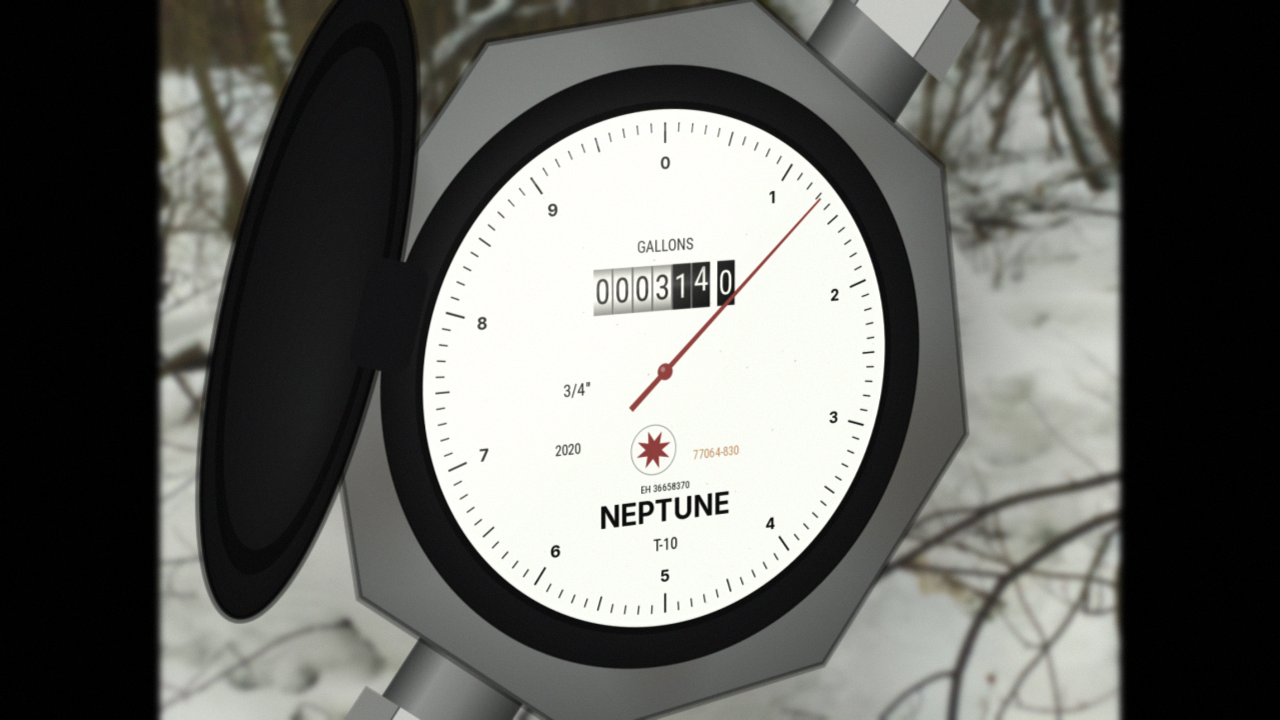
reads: **3141.3** gal
